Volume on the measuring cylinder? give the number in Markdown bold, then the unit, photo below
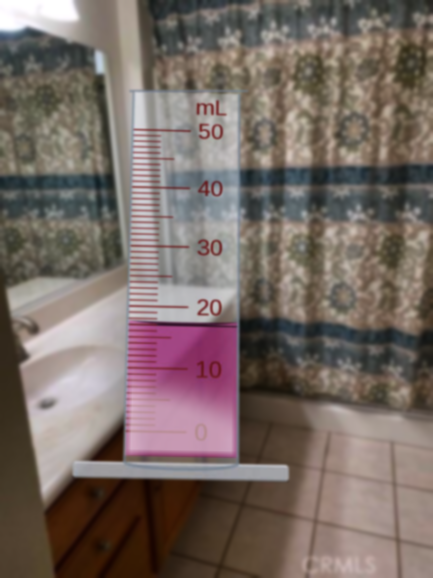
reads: **17** mL
